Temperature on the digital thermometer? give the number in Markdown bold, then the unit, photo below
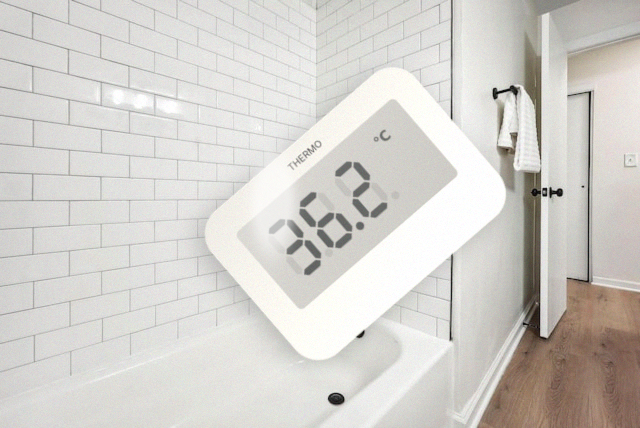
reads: **36.2** °C
